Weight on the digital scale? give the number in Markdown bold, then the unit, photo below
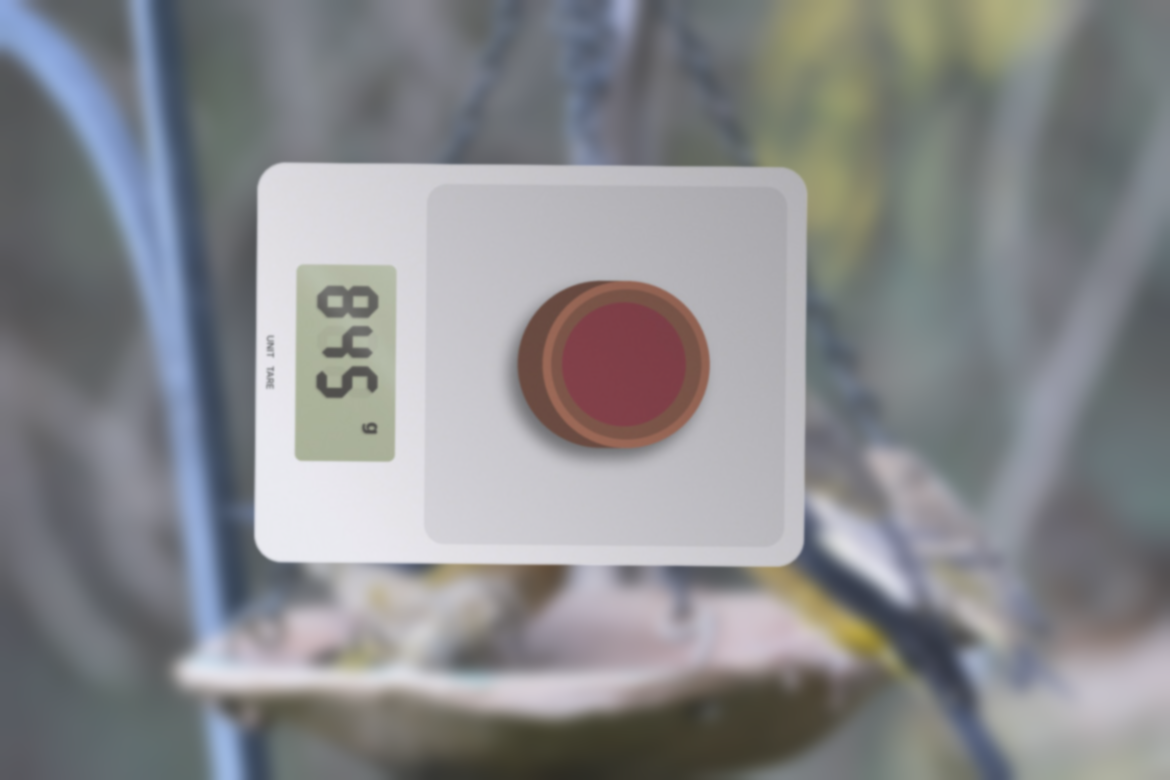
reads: **845** g
